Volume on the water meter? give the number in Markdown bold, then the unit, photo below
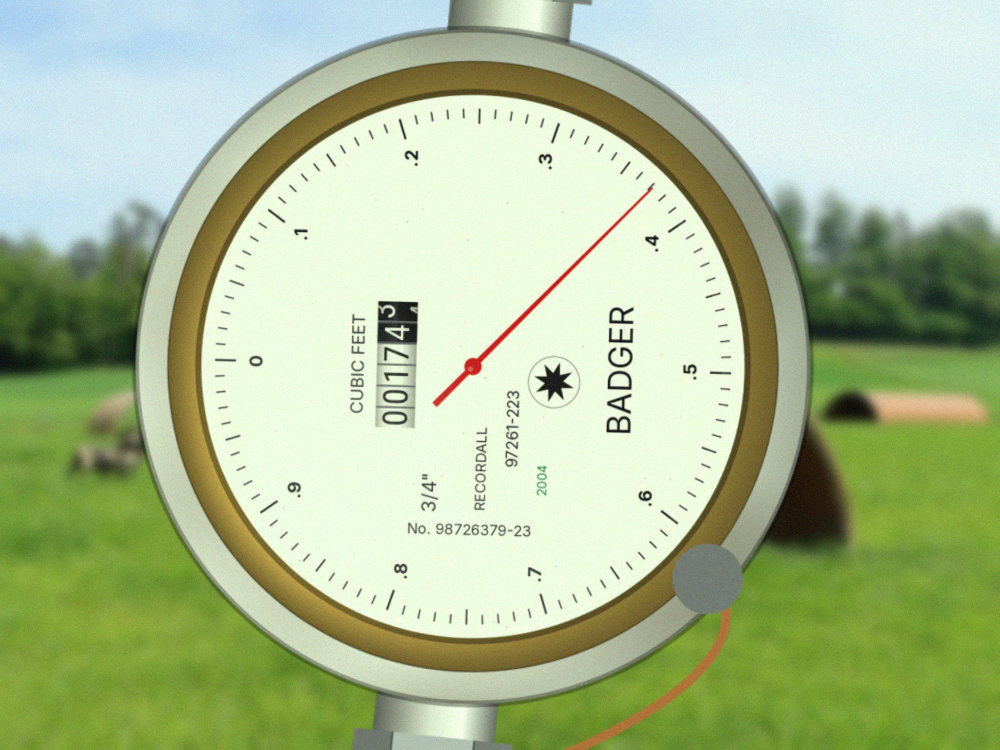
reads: **1743.37** ft³
